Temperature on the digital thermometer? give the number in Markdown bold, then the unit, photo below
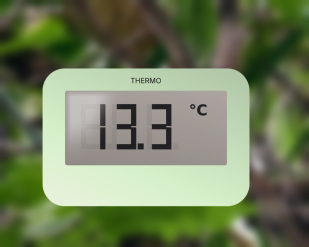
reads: **13.3** °C
